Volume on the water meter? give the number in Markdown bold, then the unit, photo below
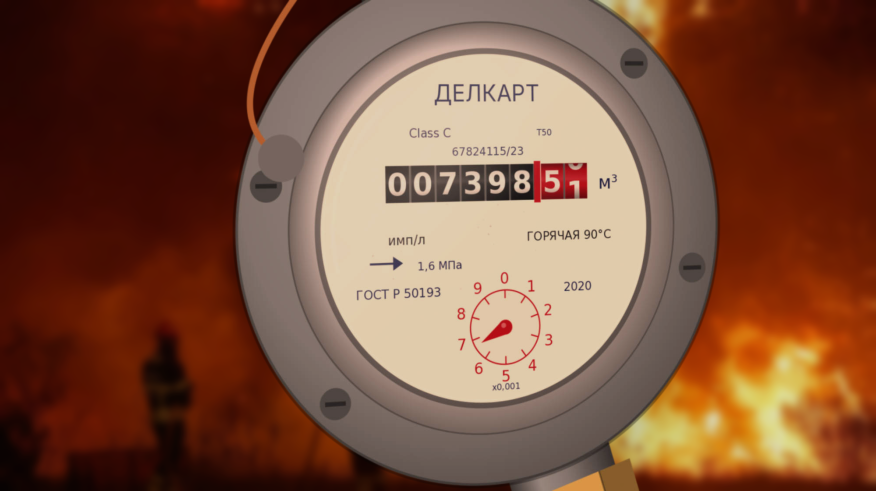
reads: **7398.506** m³
